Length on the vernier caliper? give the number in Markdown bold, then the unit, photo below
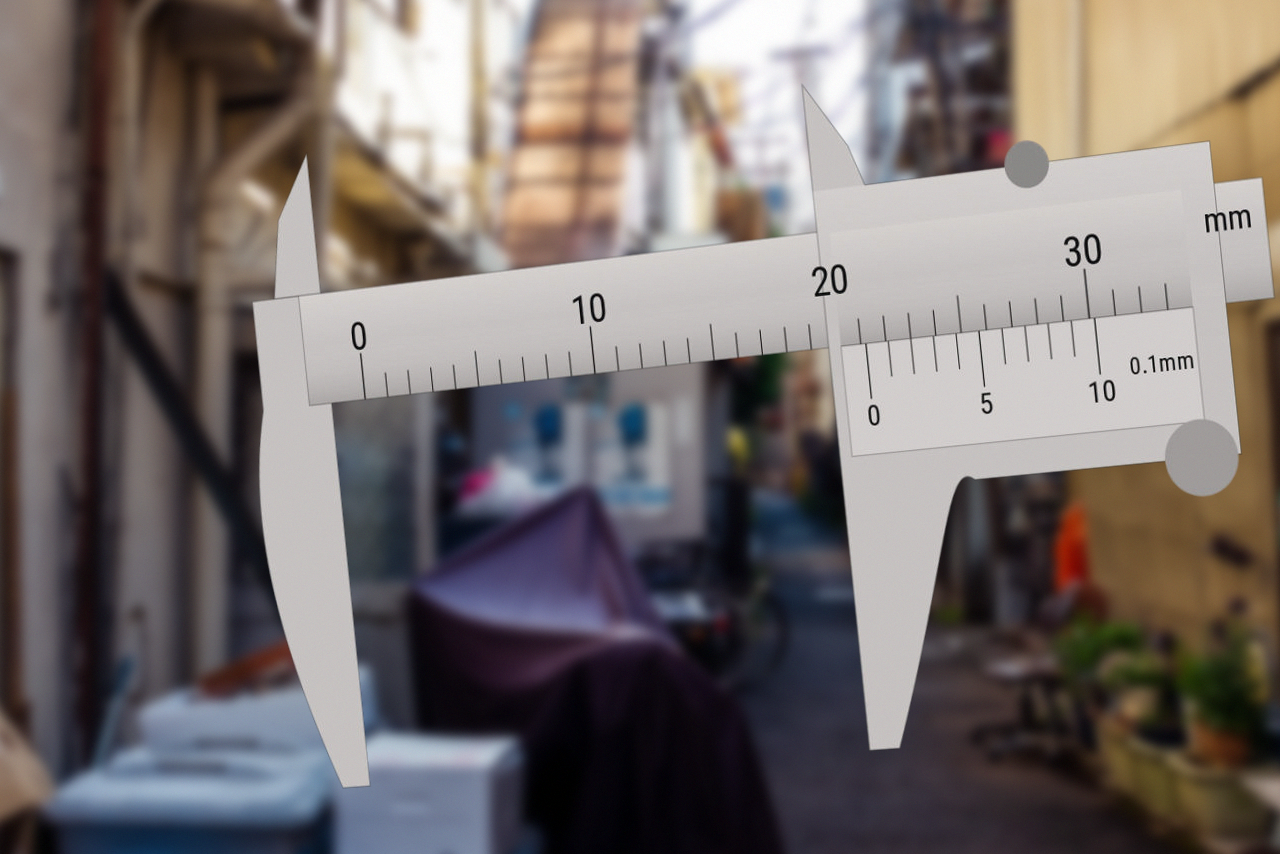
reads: **21.2** mm
